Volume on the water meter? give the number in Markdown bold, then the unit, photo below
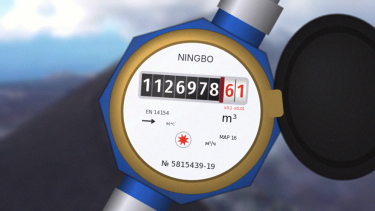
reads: **1126978.61** m³
